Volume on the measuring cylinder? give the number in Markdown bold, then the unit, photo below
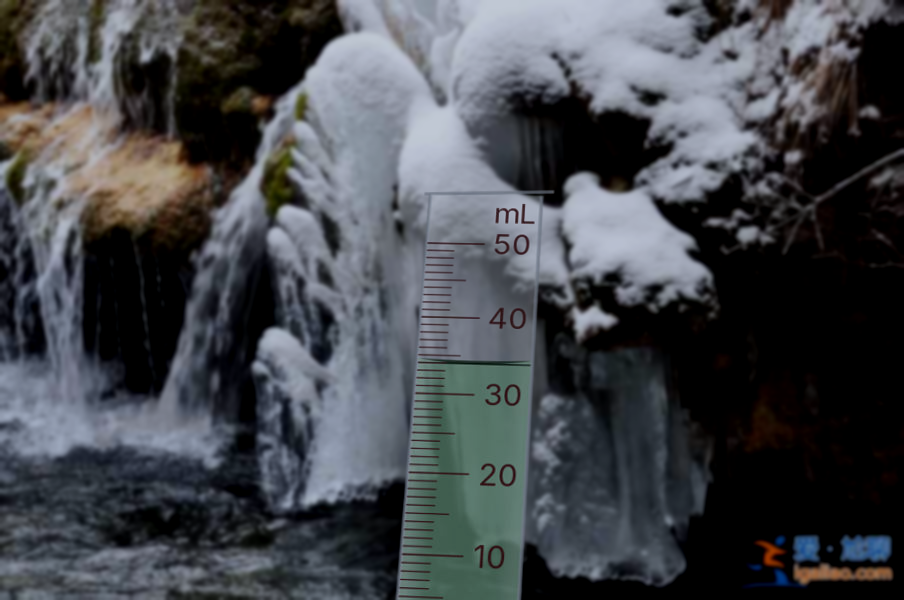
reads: **34** mL
